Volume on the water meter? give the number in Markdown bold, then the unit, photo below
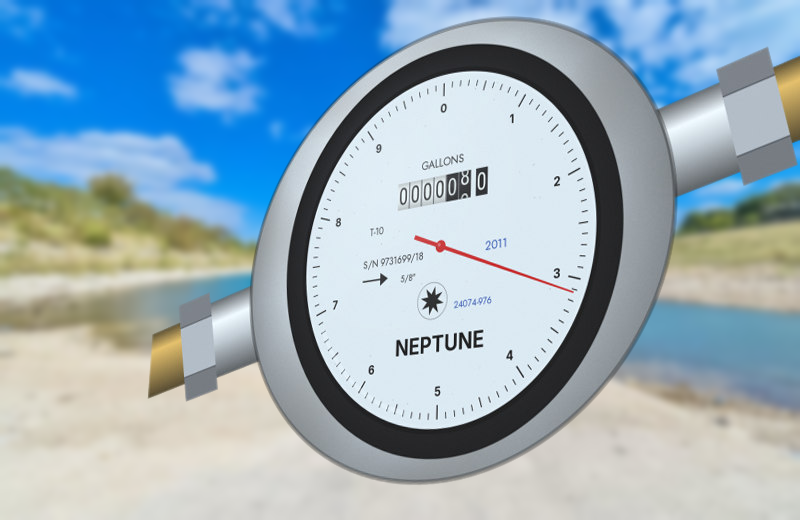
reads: **83.1** gal
